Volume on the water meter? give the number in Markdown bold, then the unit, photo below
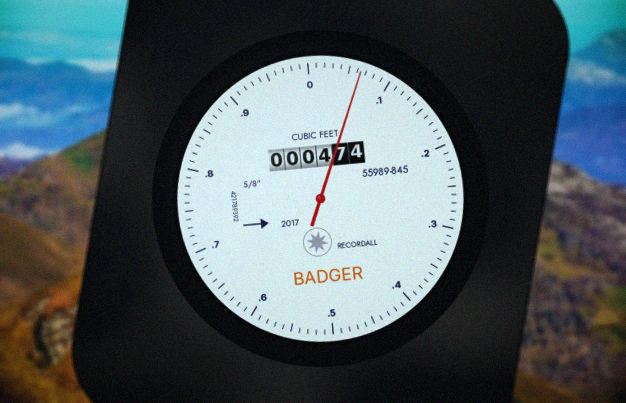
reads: **474.06** ft³
